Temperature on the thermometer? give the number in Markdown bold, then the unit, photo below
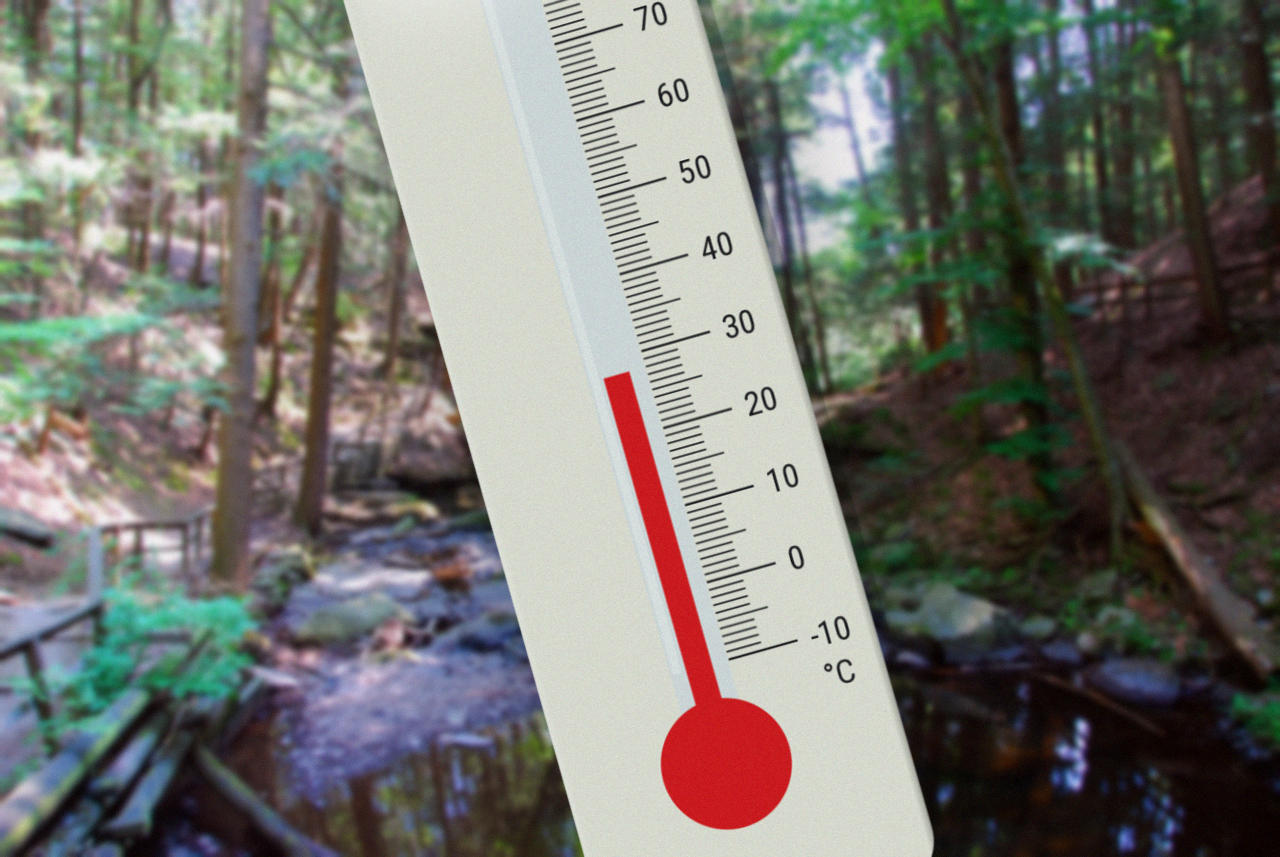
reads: **28** °C
